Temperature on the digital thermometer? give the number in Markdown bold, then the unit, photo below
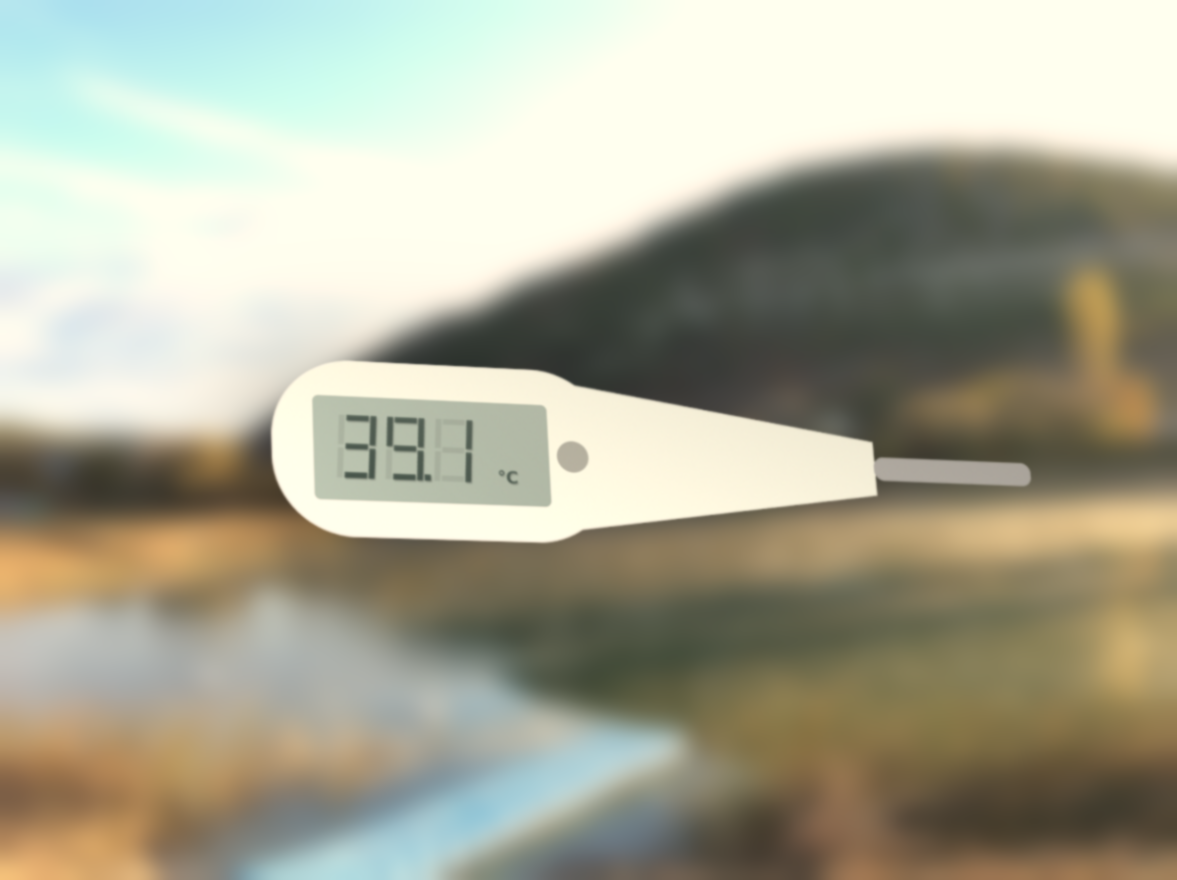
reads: **39.1** °C
